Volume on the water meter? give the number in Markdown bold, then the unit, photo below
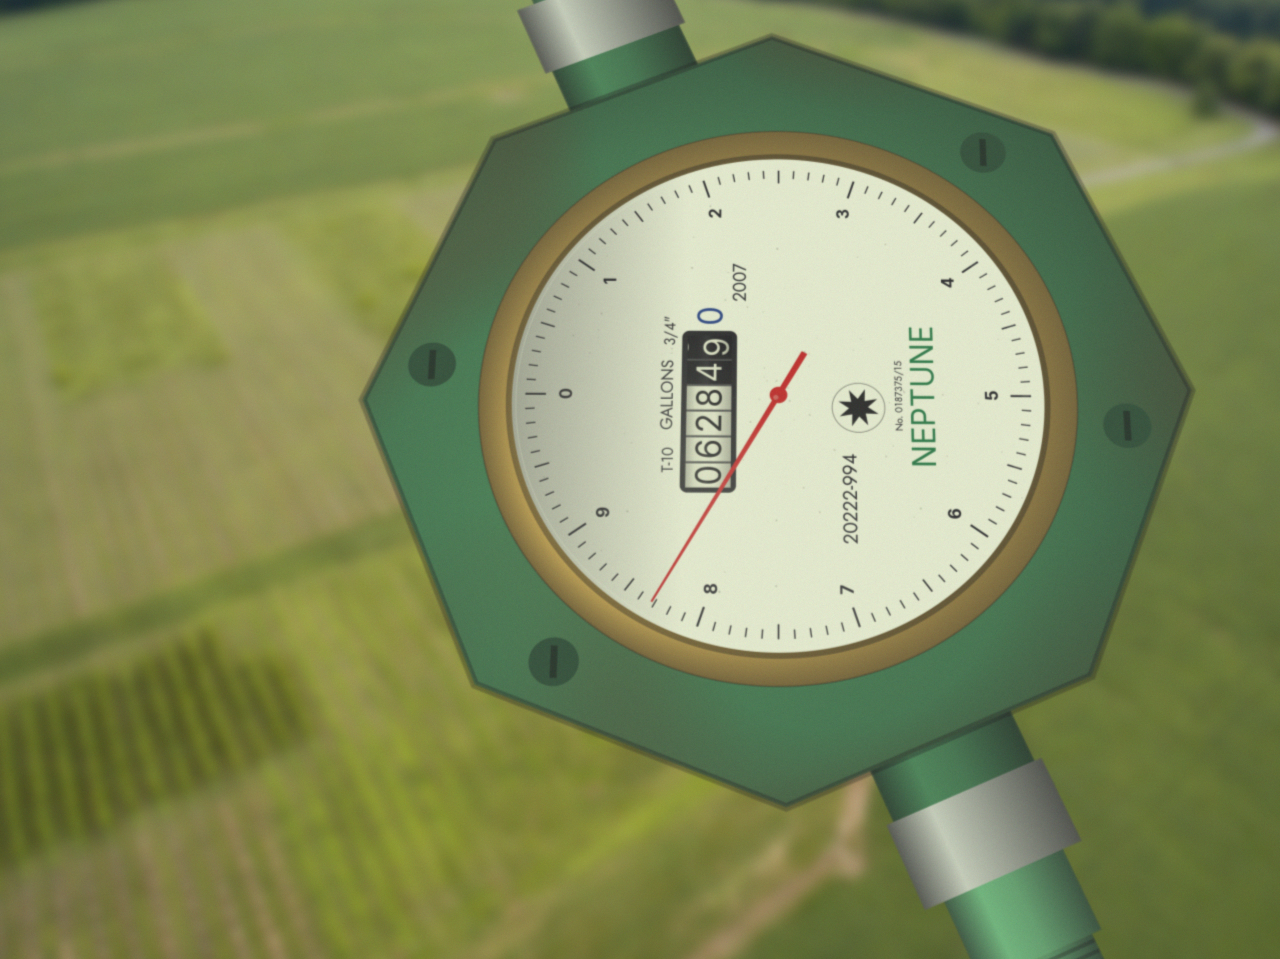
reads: **628488.3** gal
